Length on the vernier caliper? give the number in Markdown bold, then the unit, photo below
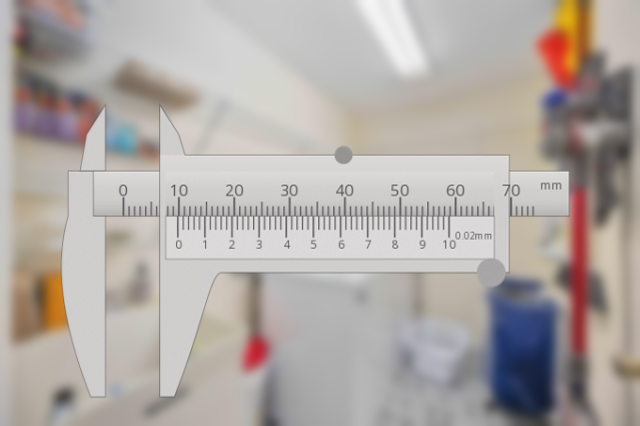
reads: **9.8** mm
